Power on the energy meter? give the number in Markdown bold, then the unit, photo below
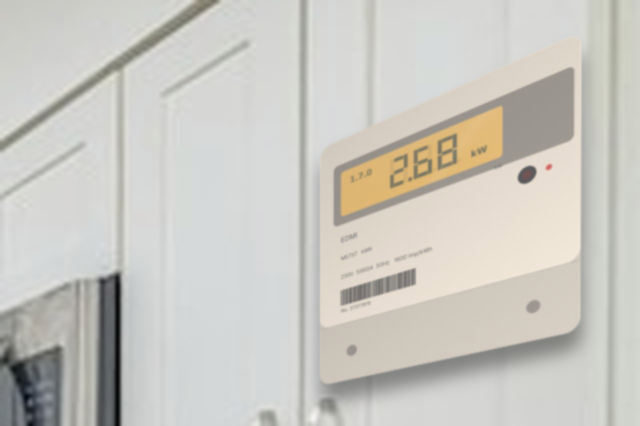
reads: **2.68** kW
